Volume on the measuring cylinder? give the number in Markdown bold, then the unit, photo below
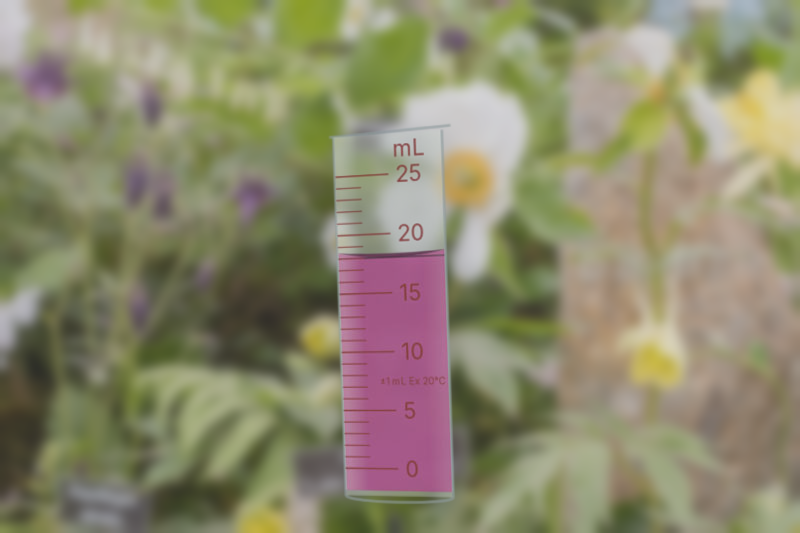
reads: **18** mL
